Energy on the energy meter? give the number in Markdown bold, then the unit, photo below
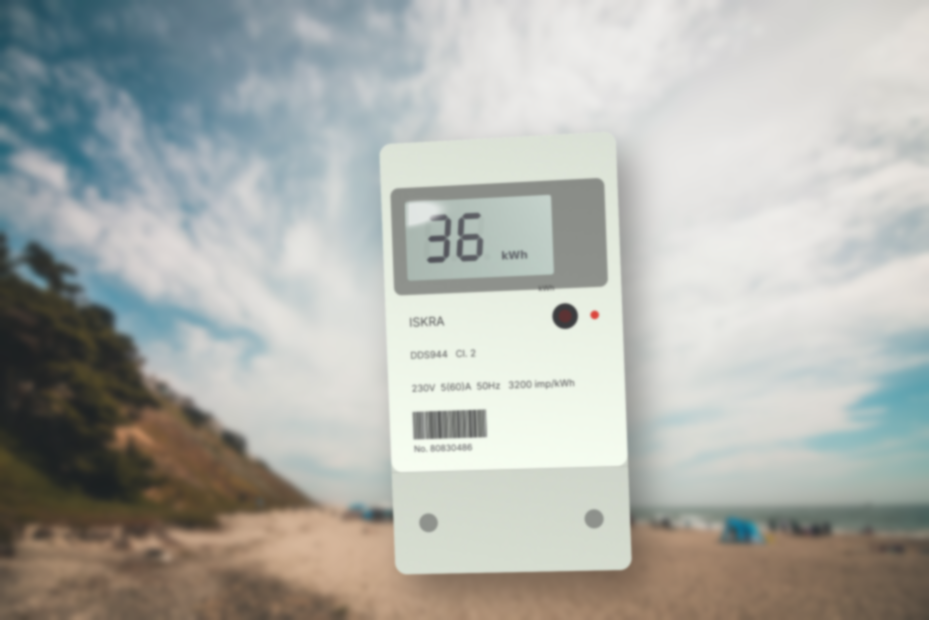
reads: **36** kWh
